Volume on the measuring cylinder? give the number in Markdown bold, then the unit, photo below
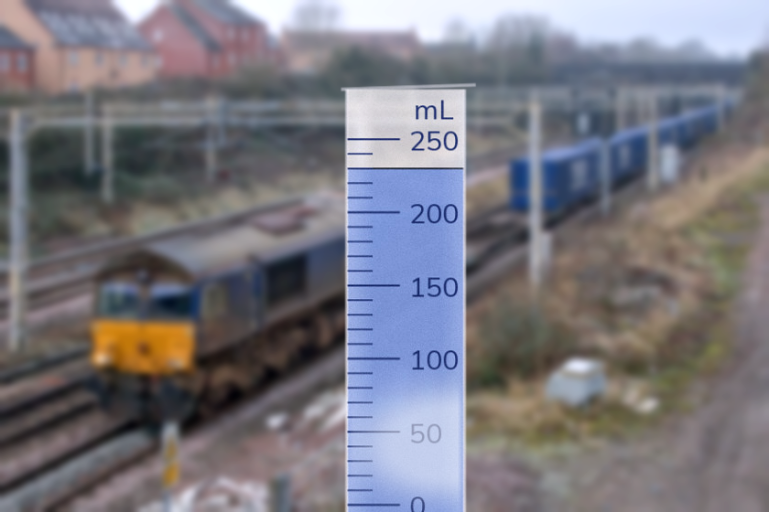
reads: **230** mL
